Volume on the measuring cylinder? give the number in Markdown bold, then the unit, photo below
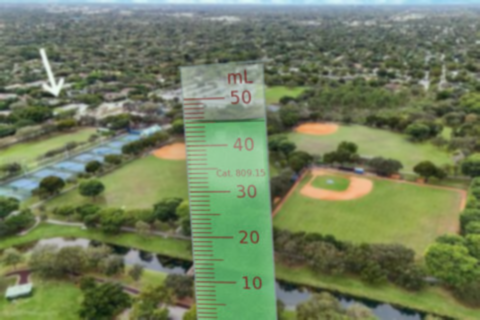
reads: **45** mL
